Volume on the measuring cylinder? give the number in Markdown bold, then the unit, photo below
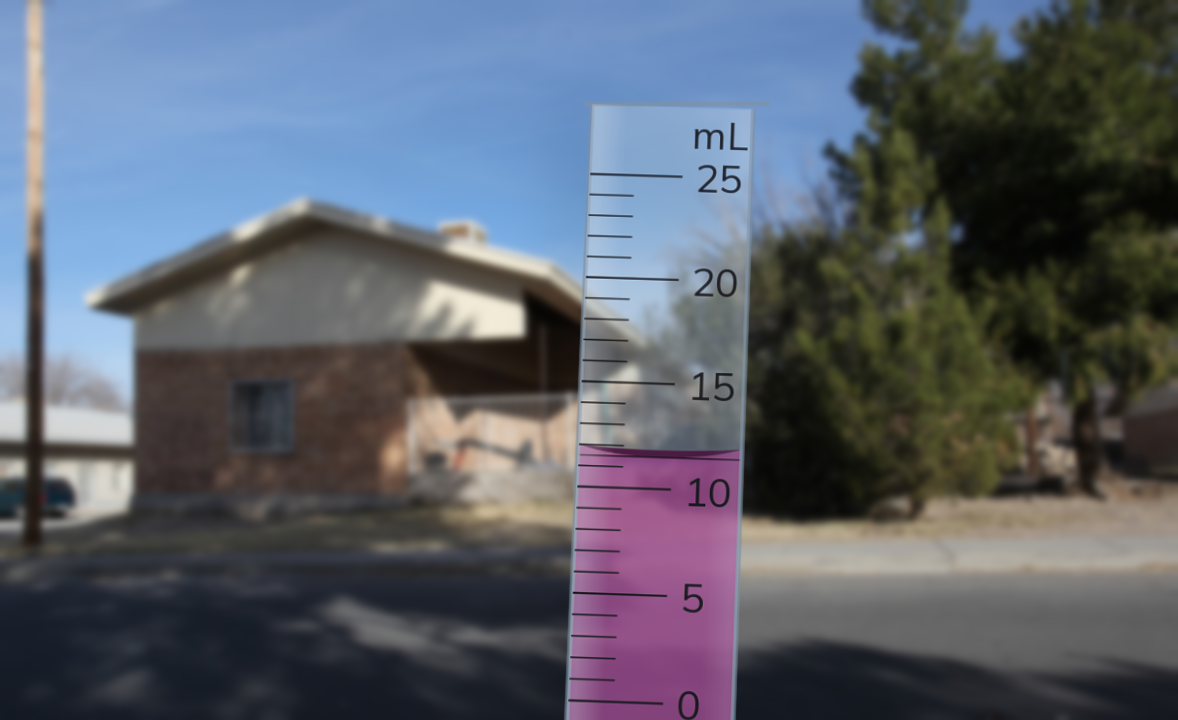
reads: **11.5** mL
